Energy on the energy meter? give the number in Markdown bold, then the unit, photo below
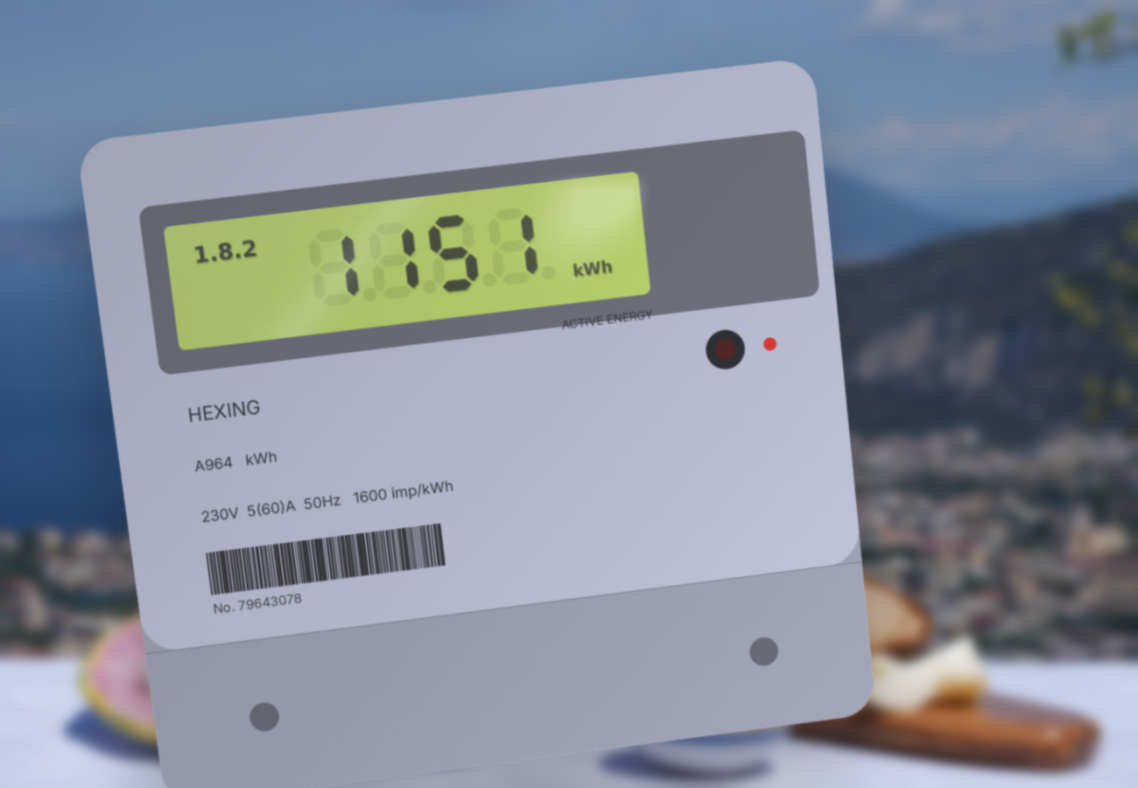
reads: **1151** kWh
